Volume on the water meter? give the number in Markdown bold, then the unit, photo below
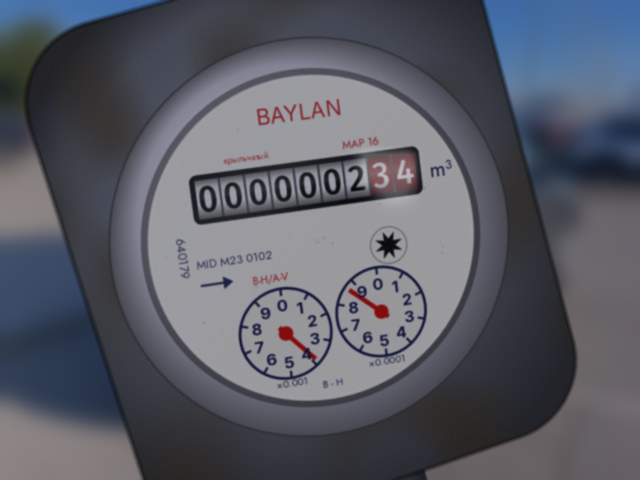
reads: **2.3438** m³
